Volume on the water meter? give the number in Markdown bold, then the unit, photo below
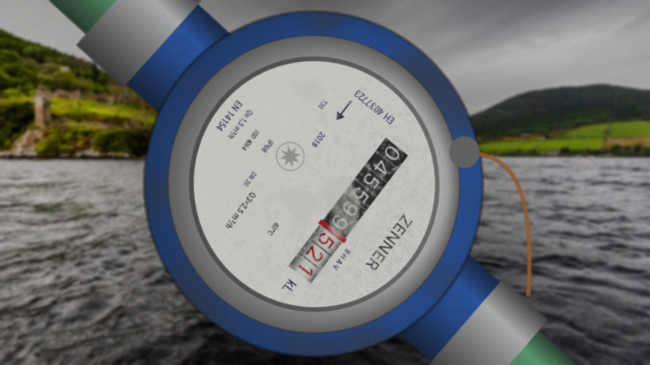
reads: **45599.521** kL
